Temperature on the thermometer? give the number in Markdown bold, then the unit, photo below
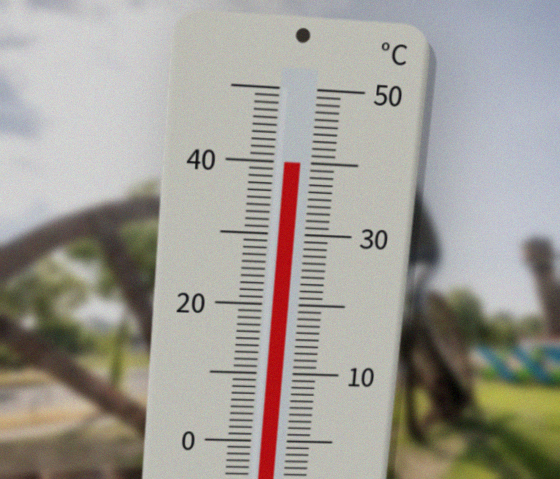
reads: **40** °C
